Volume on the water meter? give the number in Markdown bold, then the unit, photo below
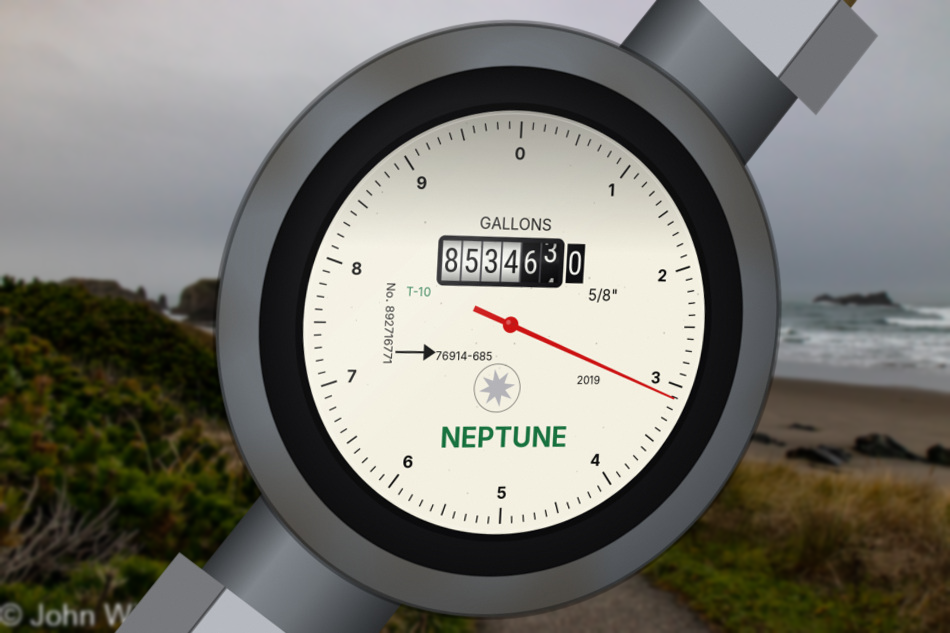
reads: **8534633.1** gal
